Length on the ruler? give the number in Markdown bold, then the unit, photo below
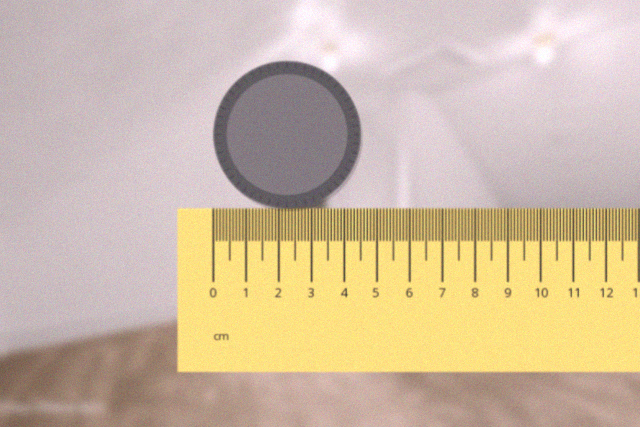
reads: **4.5** cm
